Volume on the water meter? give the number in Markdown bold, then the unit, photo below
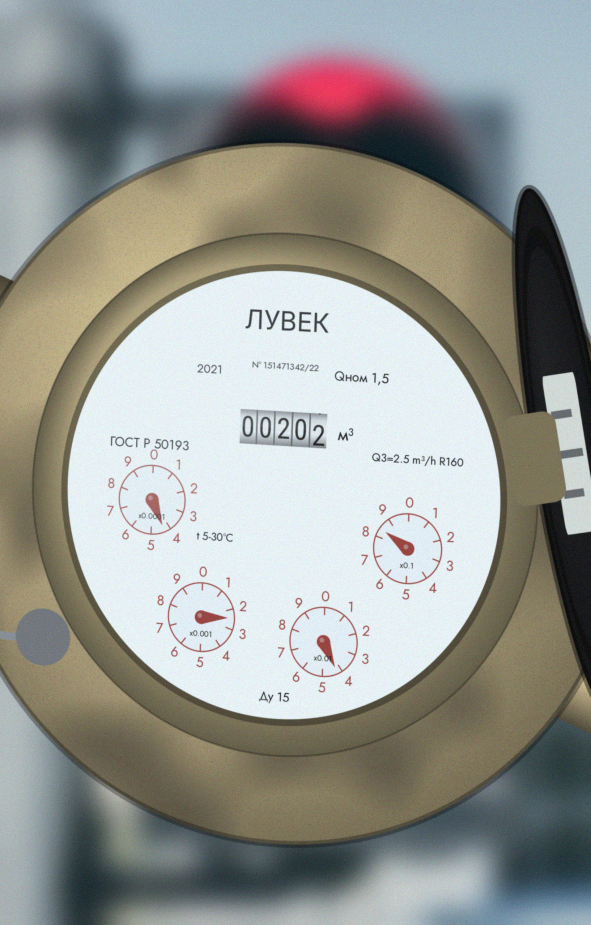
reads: **201.8424** m³
